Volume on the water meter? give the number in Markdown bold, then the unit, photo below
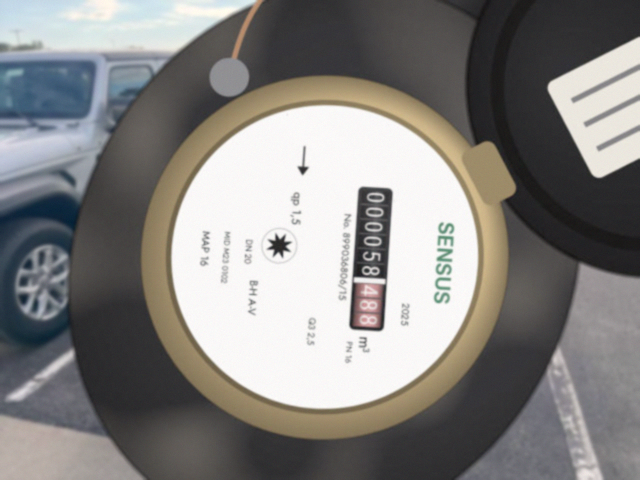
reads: **58.488** m³
